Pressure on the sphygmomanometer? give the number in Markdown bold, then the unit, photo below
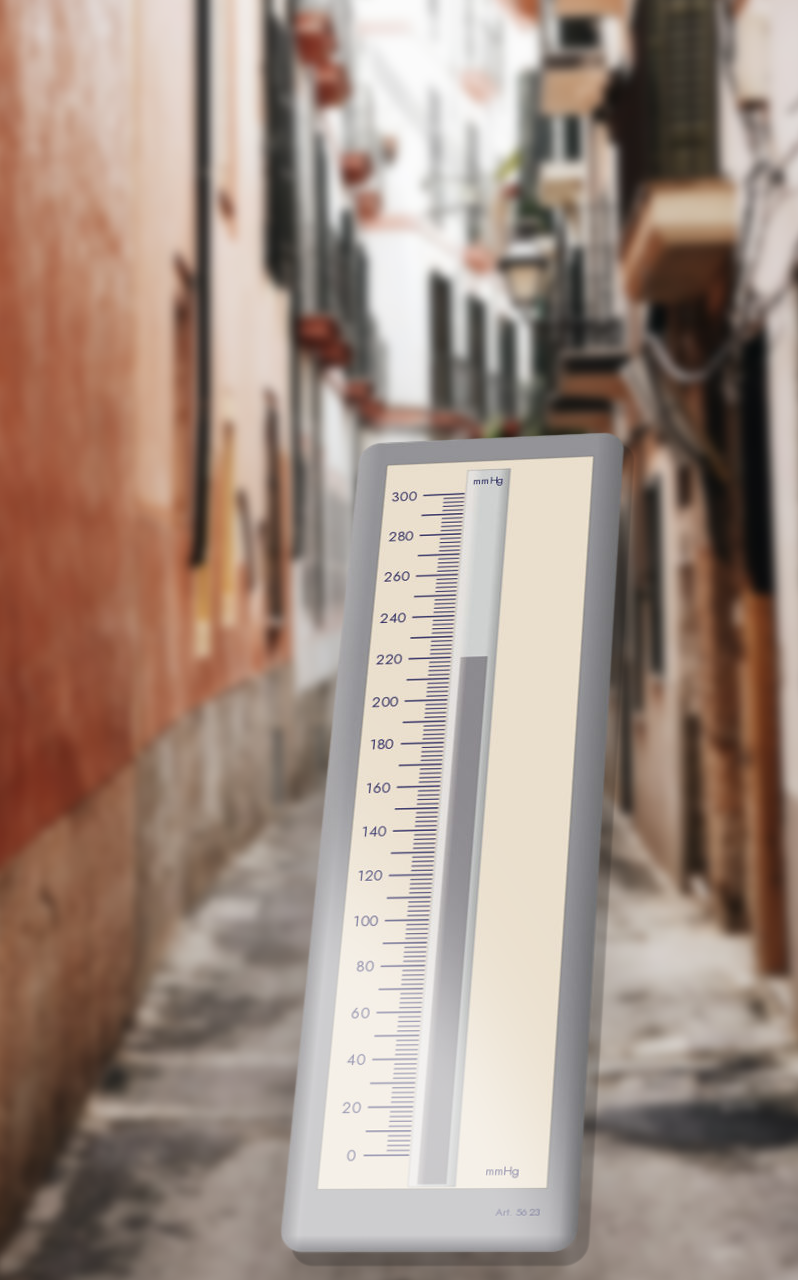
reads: **220** mmHg
